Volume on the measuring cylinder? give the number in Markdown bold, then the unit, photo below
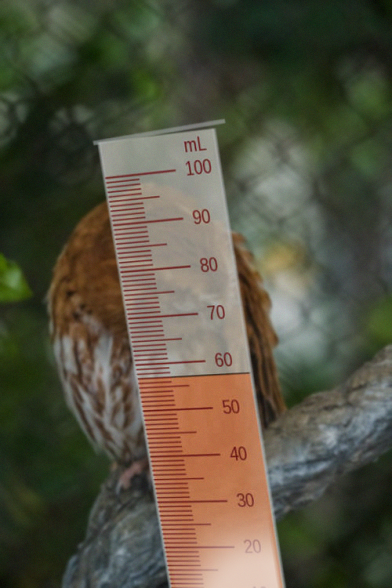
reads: **57** mL
